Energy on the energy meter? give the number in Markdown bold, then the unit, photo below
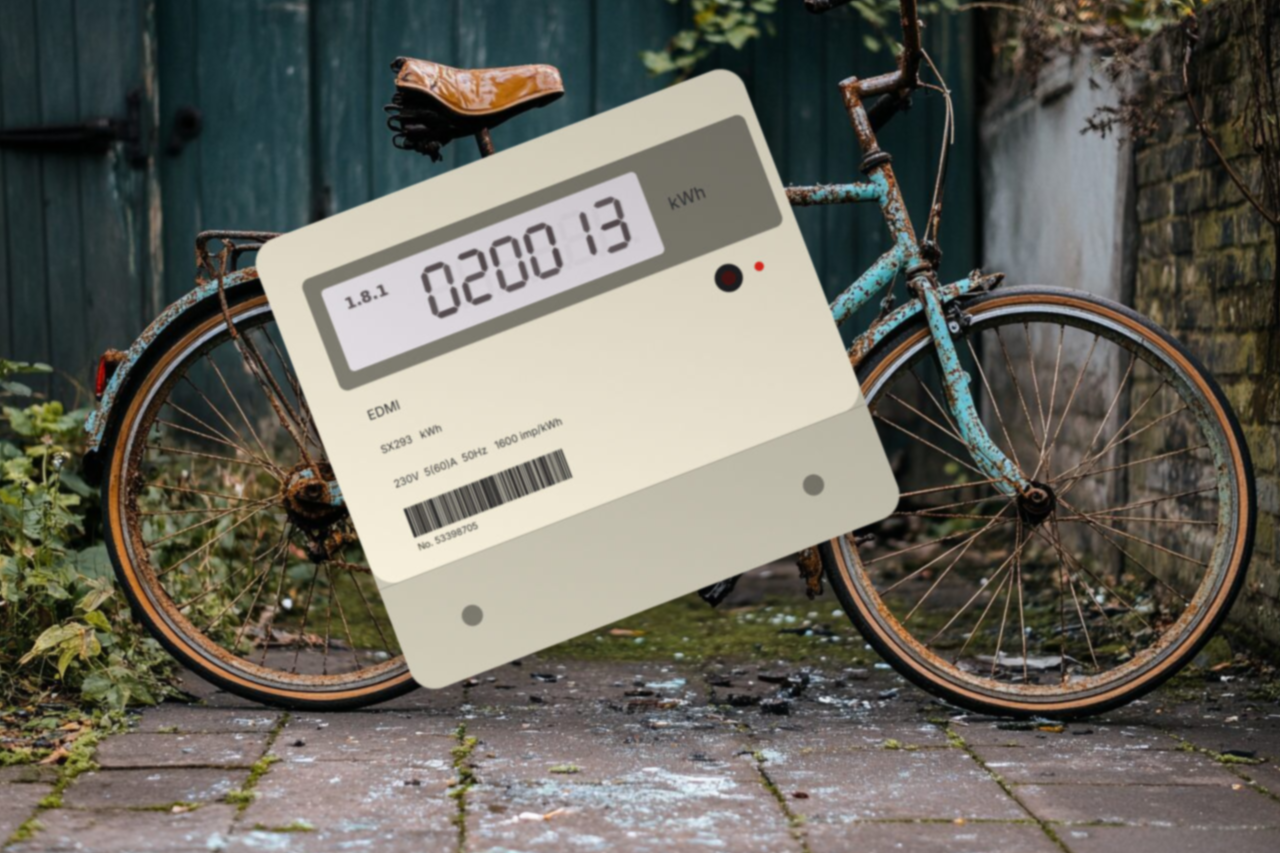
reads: **20013** kWh
